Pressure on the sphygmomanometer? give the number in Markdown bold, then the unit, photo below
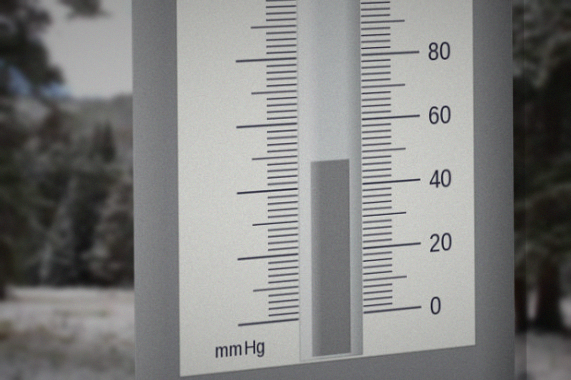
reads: **48** mmHg
